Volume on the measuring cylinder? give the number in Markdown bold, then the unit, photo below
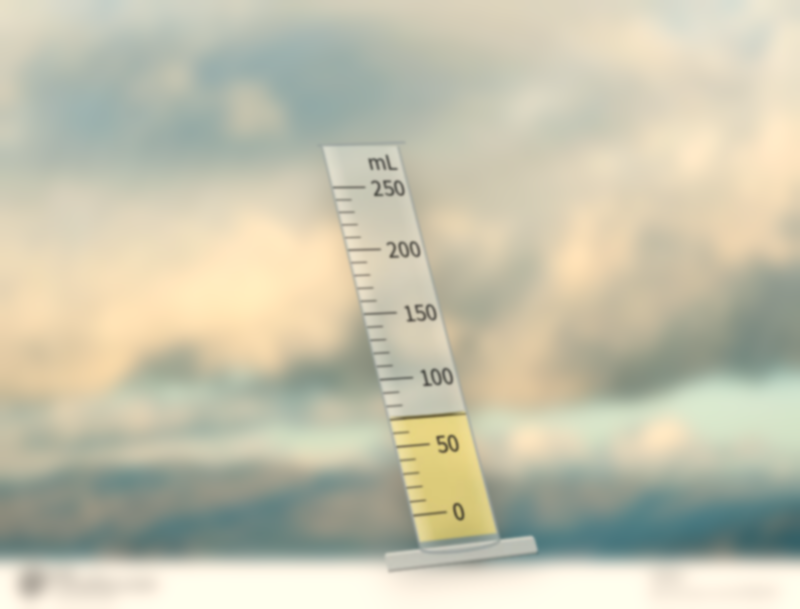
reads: **70** mL
